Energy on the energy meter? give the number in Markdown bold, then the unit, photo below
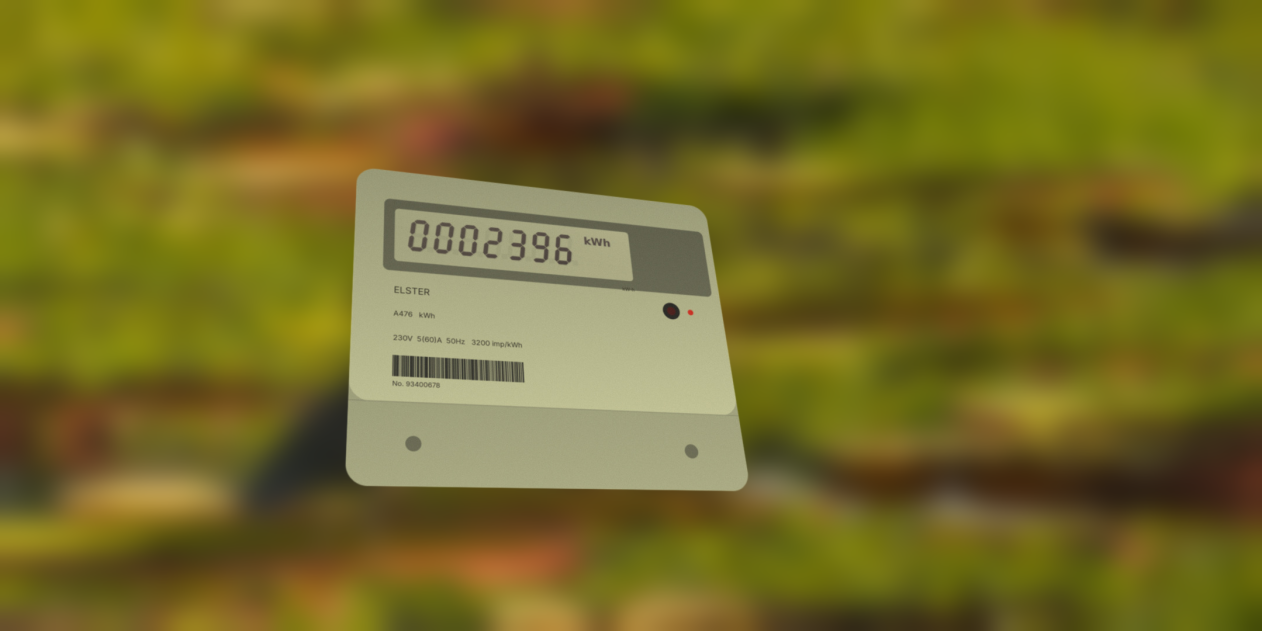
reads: **2396** kWh
